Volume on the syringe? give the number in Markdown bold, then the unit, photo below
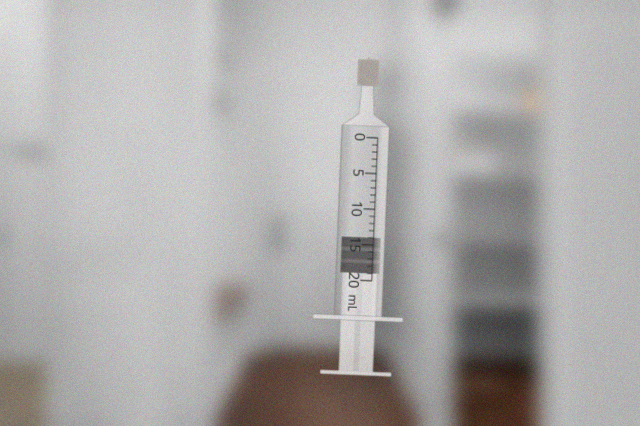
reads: **14** mL
